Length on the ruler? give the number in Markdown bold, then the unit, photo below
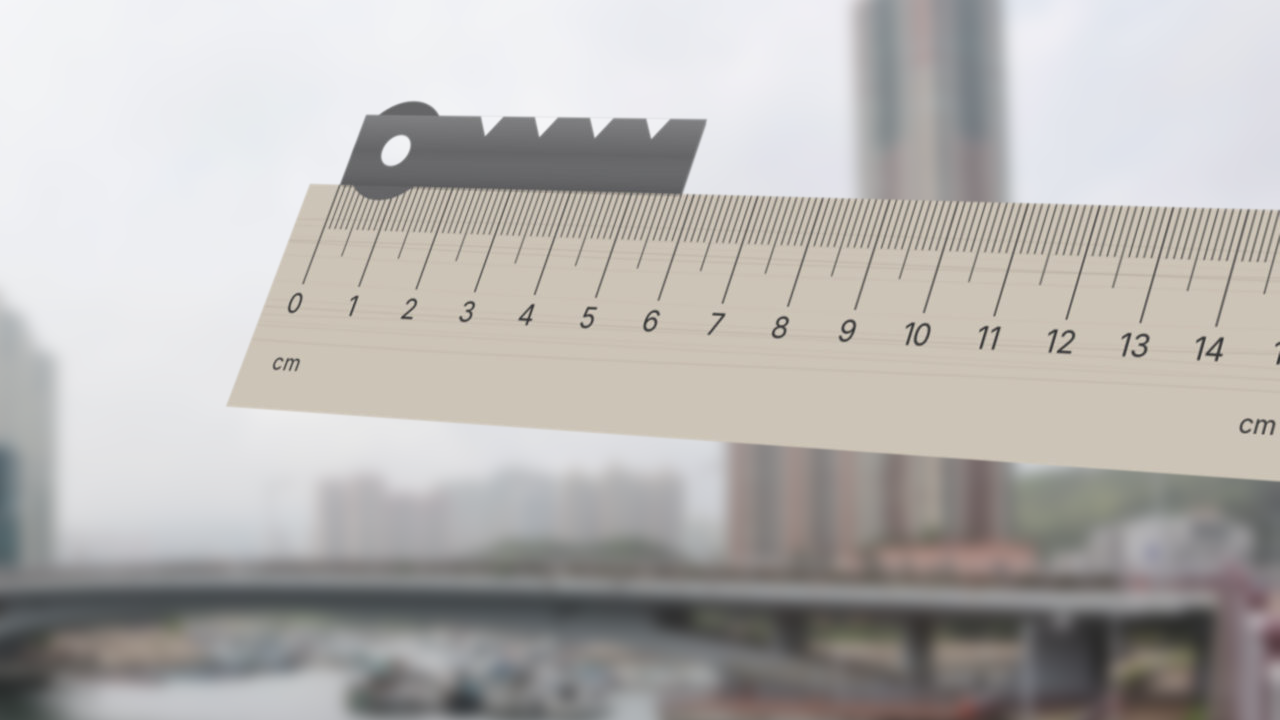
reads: **5.8** cm
